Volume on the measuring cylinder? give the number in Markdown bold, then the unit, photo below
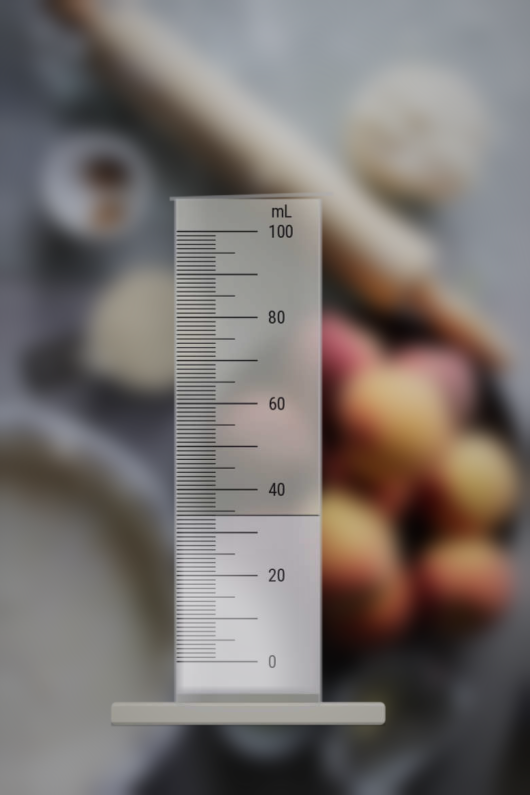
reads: **34** mL
